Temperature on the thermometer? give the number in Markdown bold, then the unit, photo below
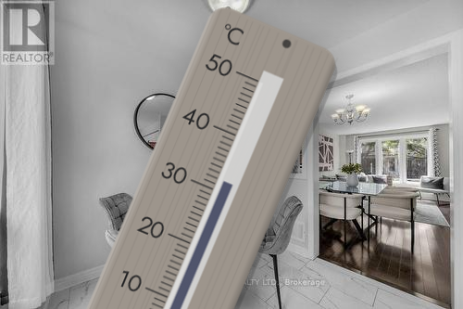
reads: **32** °C
